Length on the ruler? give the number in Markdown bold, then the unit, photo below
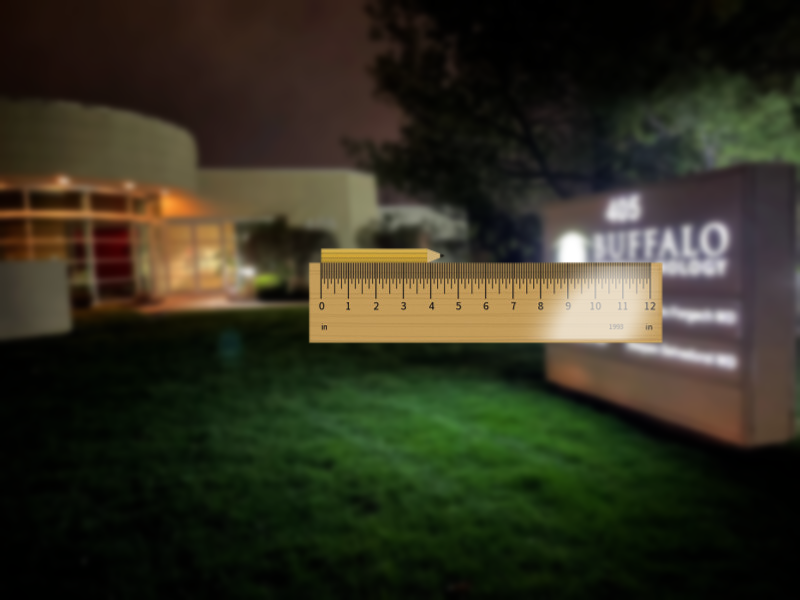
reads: **4.5** in
